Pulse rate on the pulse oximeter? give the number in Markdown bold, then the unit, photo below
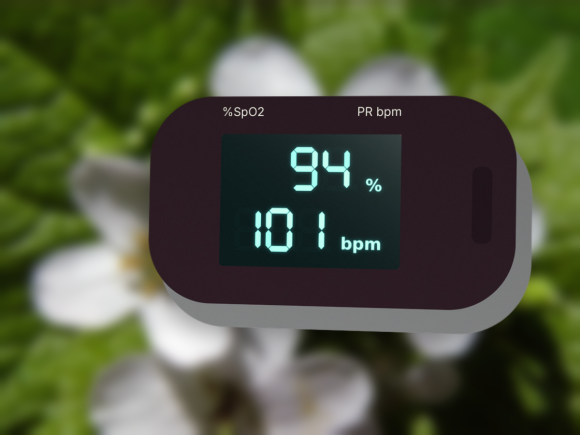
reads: **101** bpm
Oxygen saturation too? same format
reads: **94** %
